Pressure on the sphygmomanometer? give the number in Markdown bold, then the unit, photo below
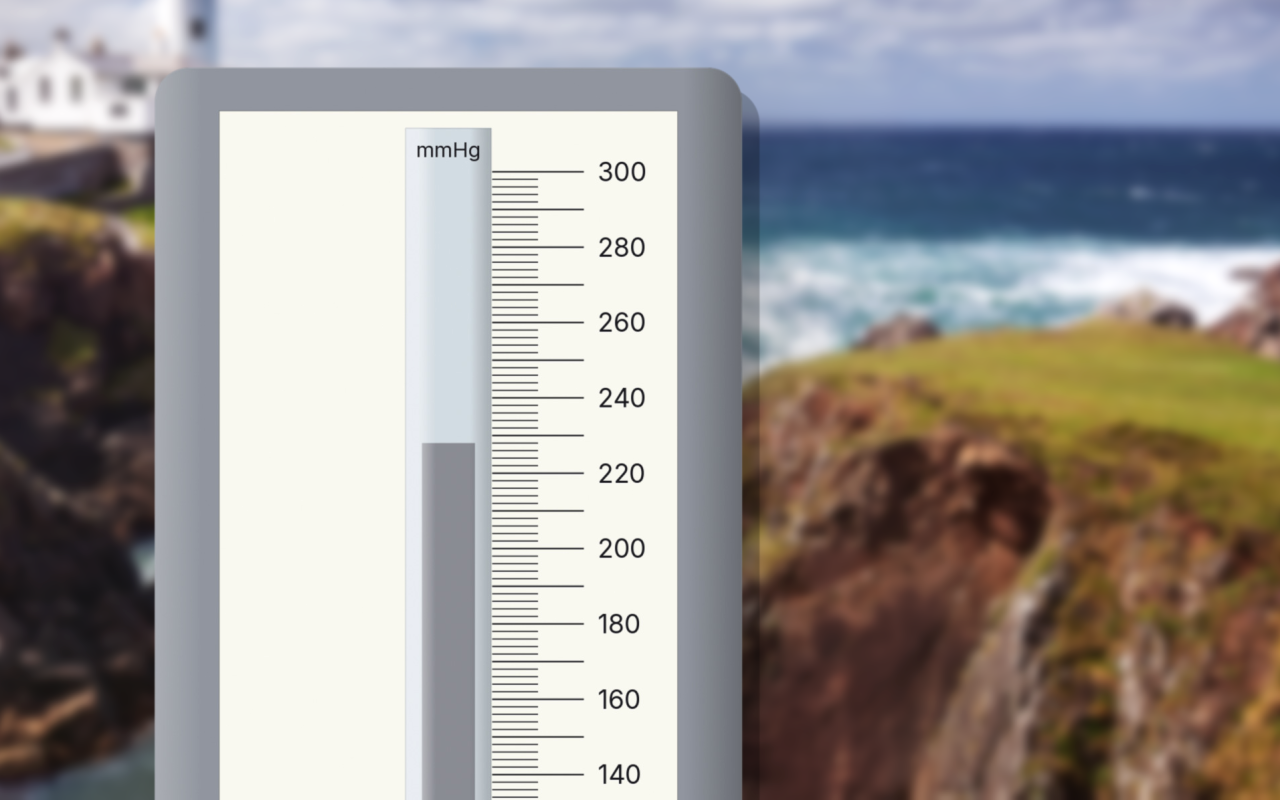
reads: **228** mmHg
